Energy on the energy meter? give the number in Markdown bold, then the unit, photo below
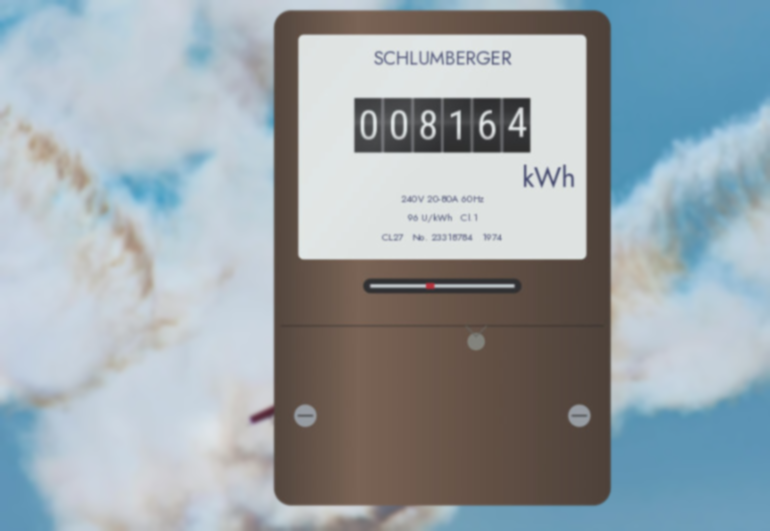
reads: **8164** kWh
